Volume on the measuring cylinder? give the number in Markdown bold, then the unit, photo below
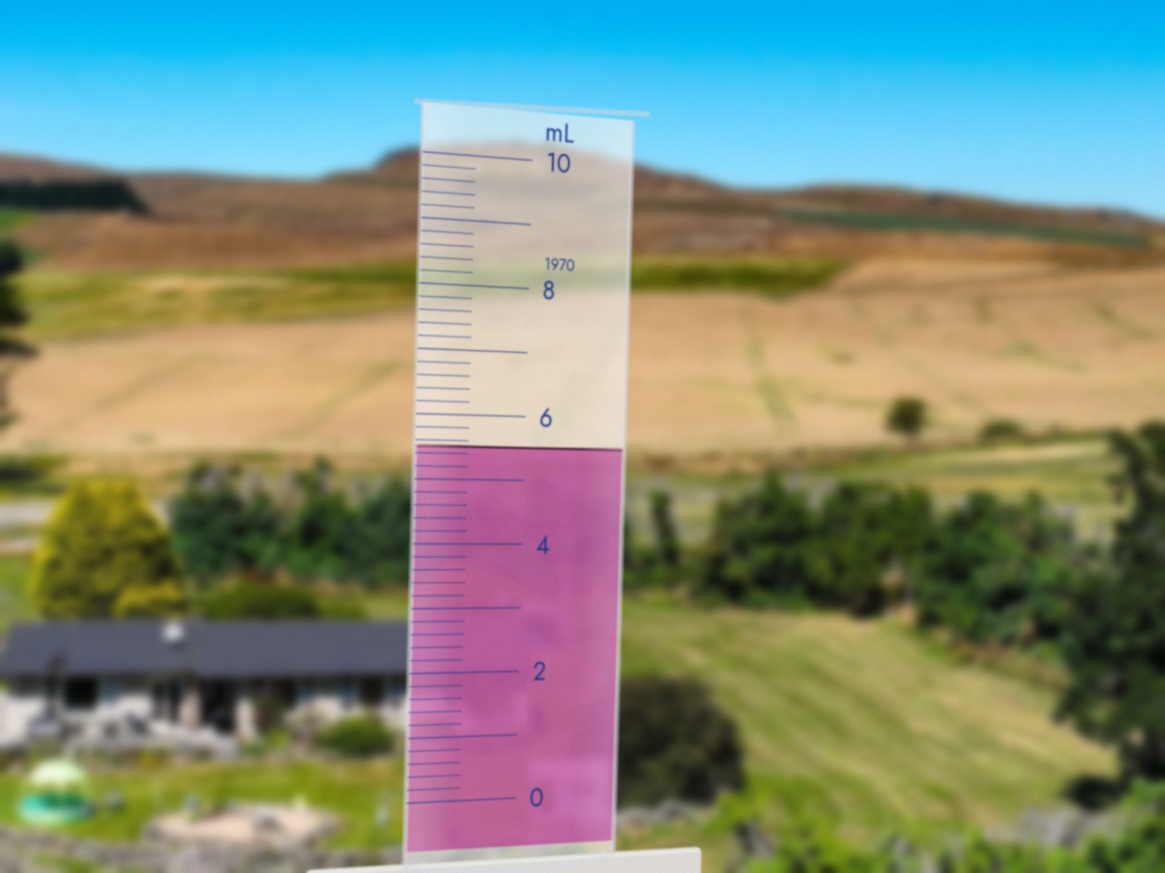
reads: **5.5** mL
